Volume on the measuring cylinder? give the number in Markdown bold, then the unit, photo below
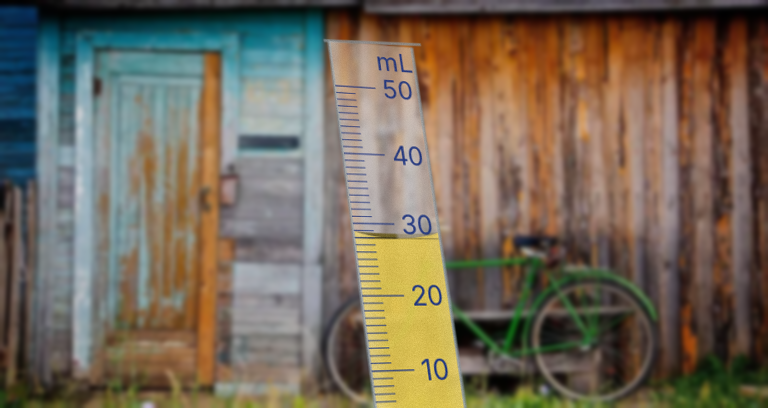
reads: **28** mL
